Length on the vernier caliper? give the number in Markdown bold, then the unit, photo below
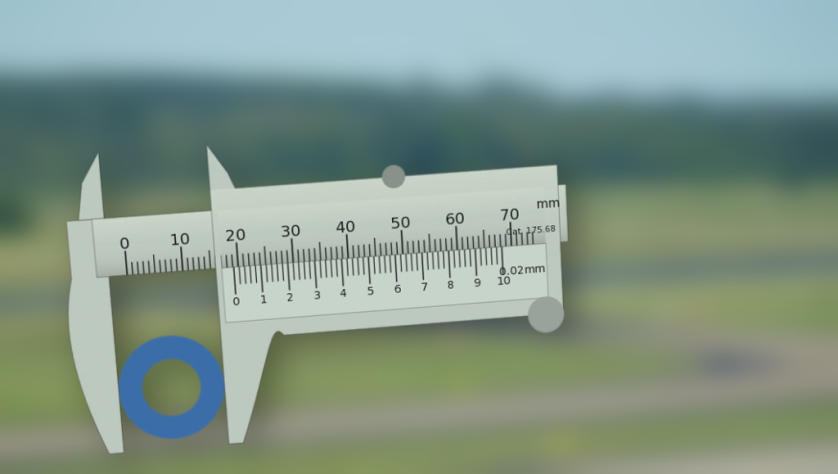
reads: **19.2** mm
